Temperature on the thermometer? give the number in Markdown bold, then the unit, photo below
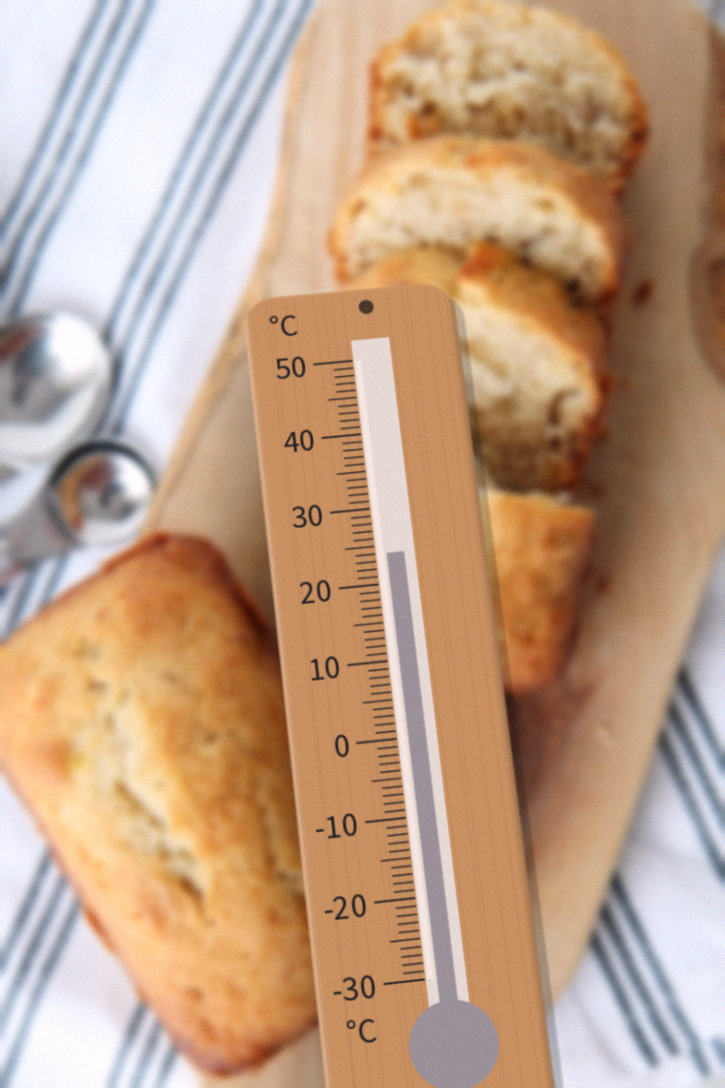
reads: **24** °C
